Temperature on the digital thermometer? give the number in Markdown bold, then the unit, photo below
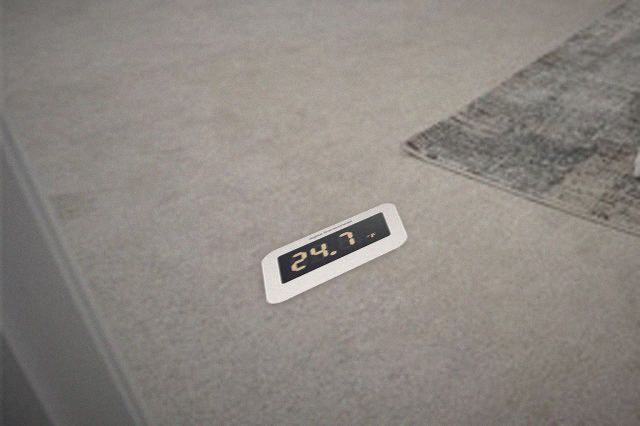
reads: **24.7** °F
